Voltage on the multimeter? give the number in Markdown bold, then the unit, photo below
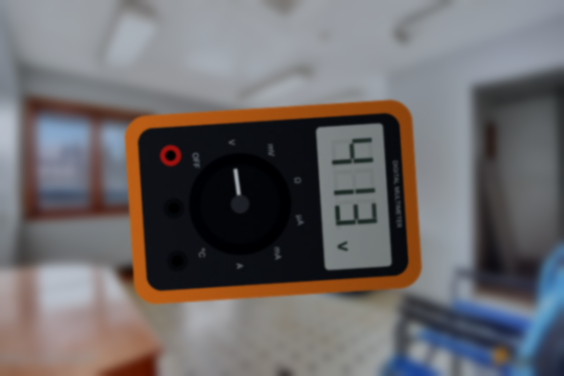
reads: **413** V
